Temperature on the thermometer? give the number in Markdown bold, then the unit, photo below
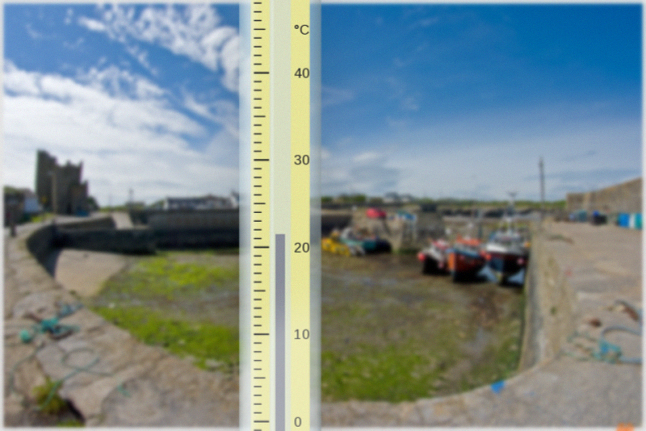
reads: **21.5** °C
